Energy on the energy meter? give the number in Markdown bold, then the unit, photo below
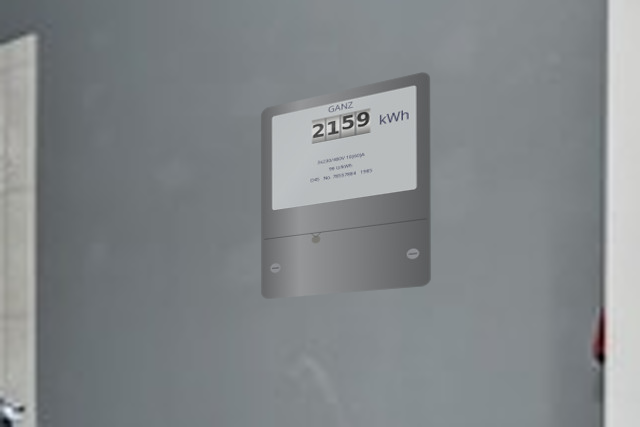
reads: **2159** kWh
